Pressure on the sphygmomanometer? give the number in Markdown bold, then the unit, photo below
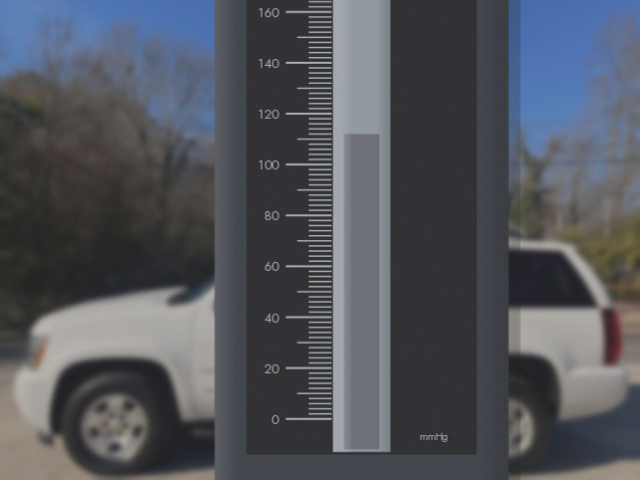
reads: **112** mmHg
